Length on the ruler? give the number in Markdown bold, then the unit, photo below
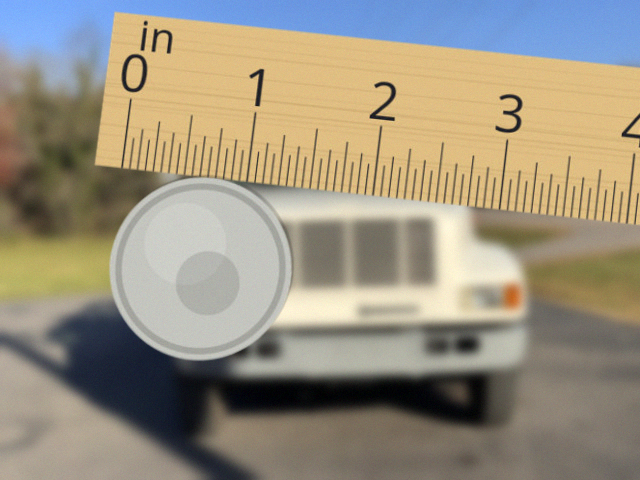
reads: **1.4375** in
